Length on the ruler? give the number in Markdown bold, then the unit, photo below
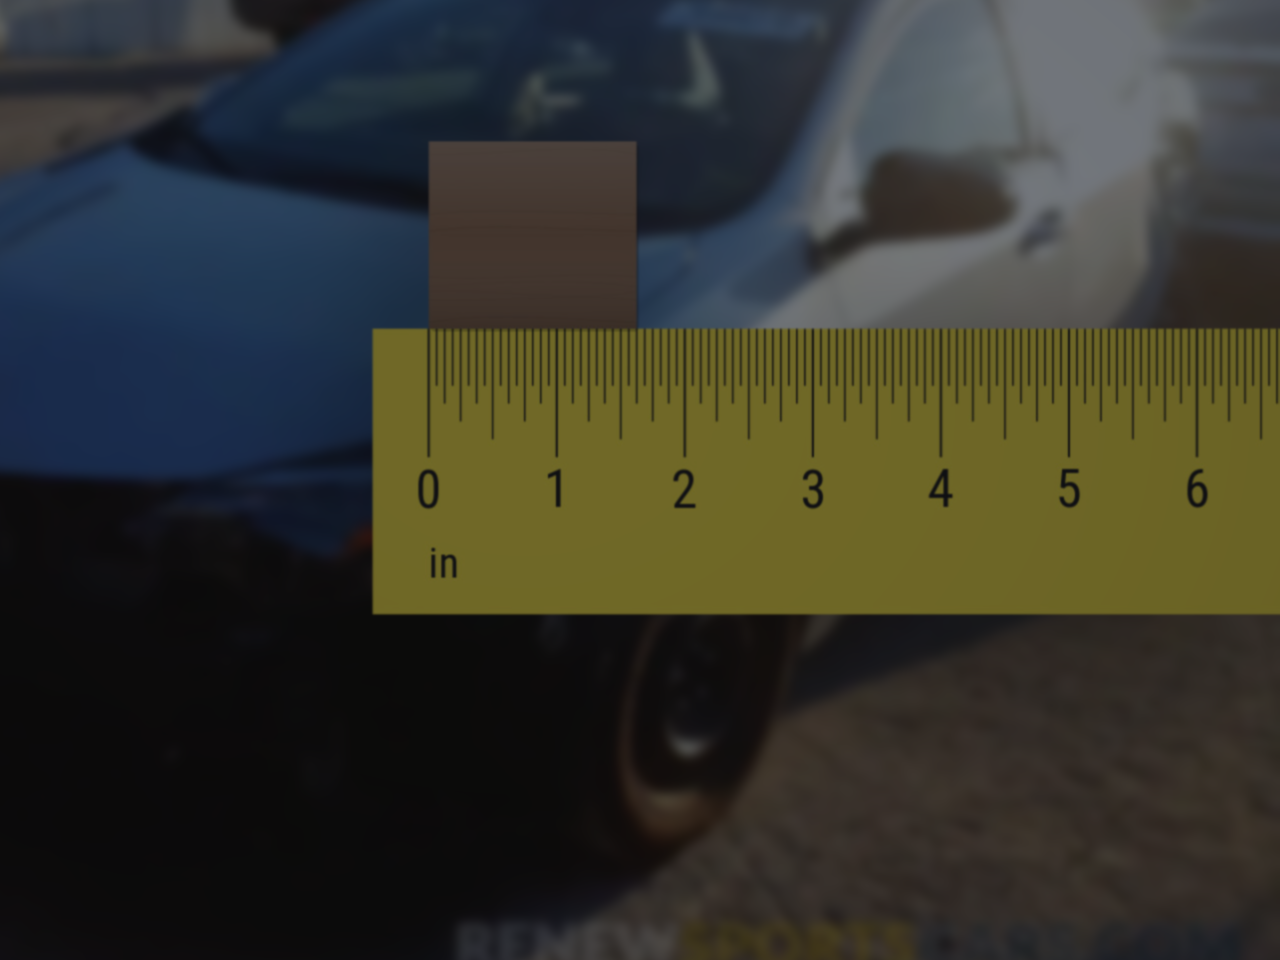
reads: **1.625** in
